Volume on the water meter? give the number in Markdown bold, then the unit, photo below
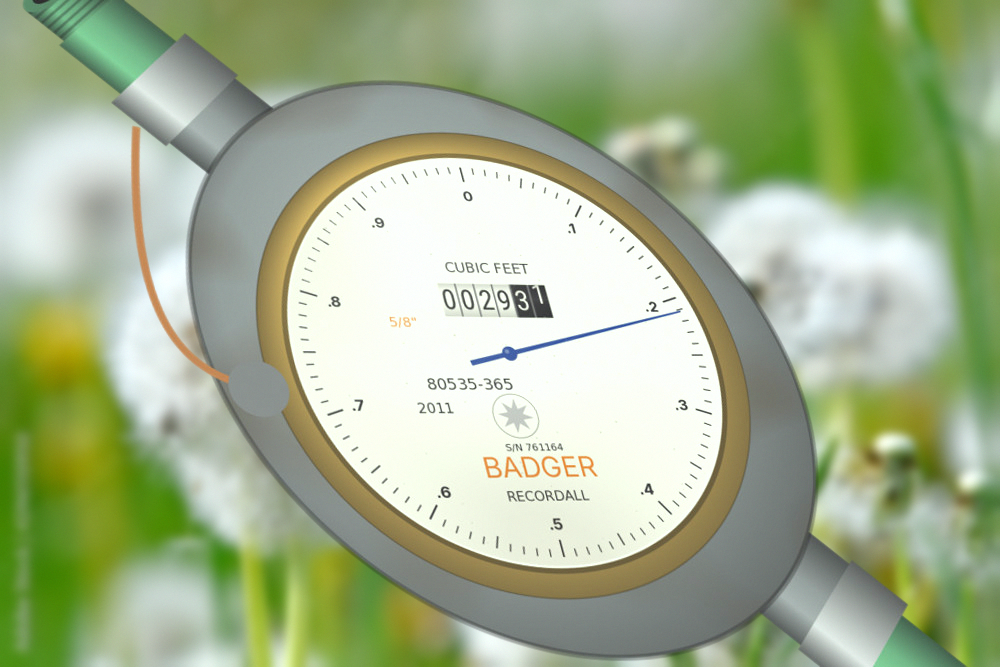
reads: **2931.21** ft³
